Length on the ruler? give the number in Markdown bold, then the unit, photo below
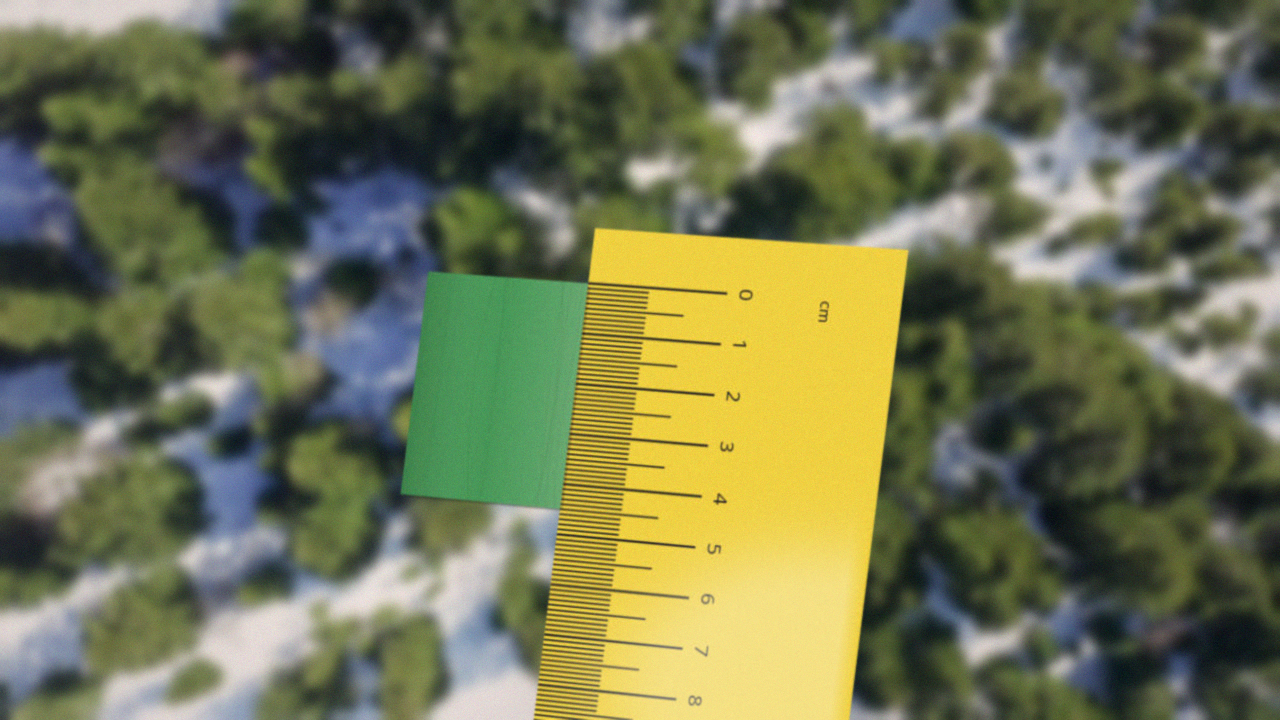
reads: **4.5** cm
